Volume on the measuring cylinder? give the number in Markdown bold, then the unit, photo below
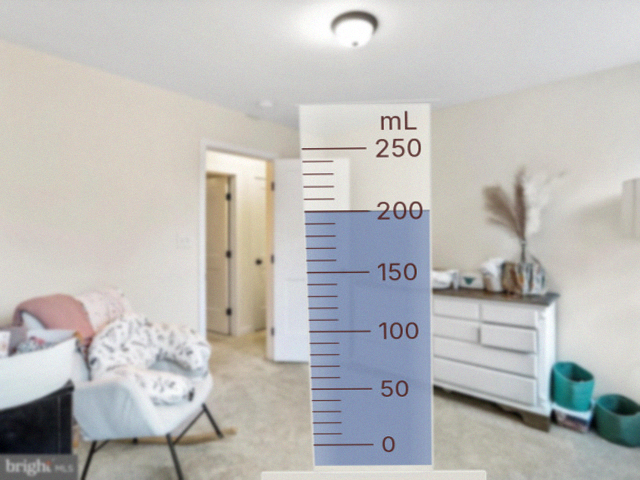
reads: **200** mL
